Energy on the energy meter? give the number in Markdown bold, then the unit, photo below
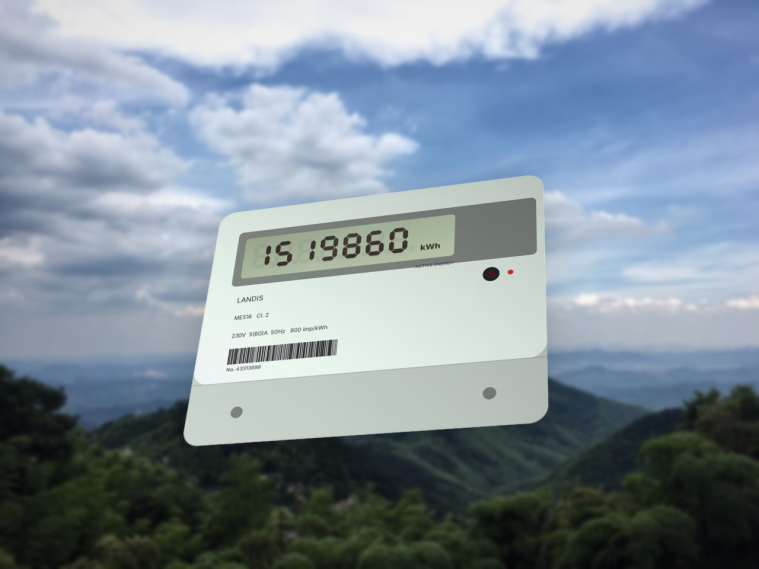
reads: **1519860** kWh
